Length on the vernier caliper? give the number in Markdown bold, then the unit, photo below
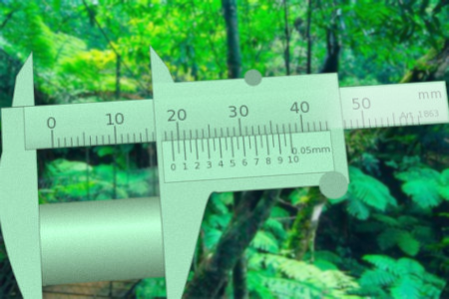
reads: **19.0** mm
